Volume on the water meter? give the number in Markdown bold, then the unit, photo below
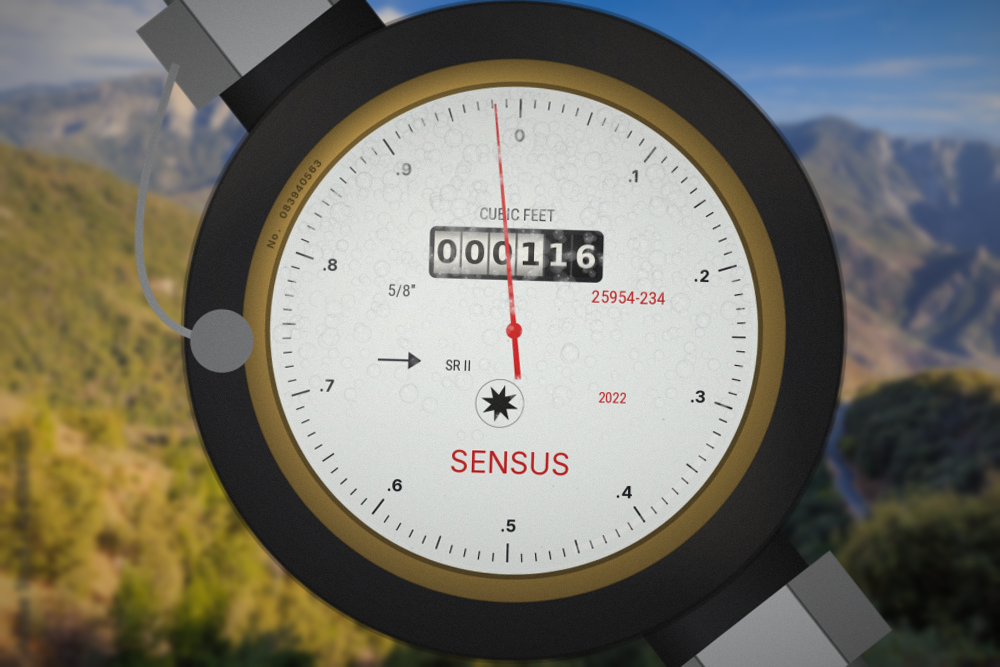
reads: **115.98** ft³
